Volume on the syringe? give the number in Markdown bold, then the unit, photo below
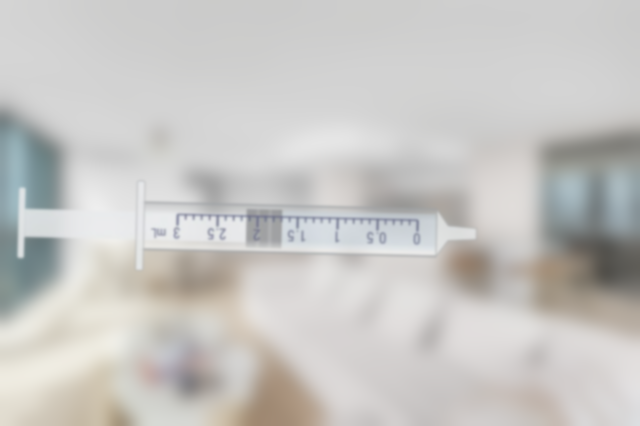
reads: **1.7** mL
